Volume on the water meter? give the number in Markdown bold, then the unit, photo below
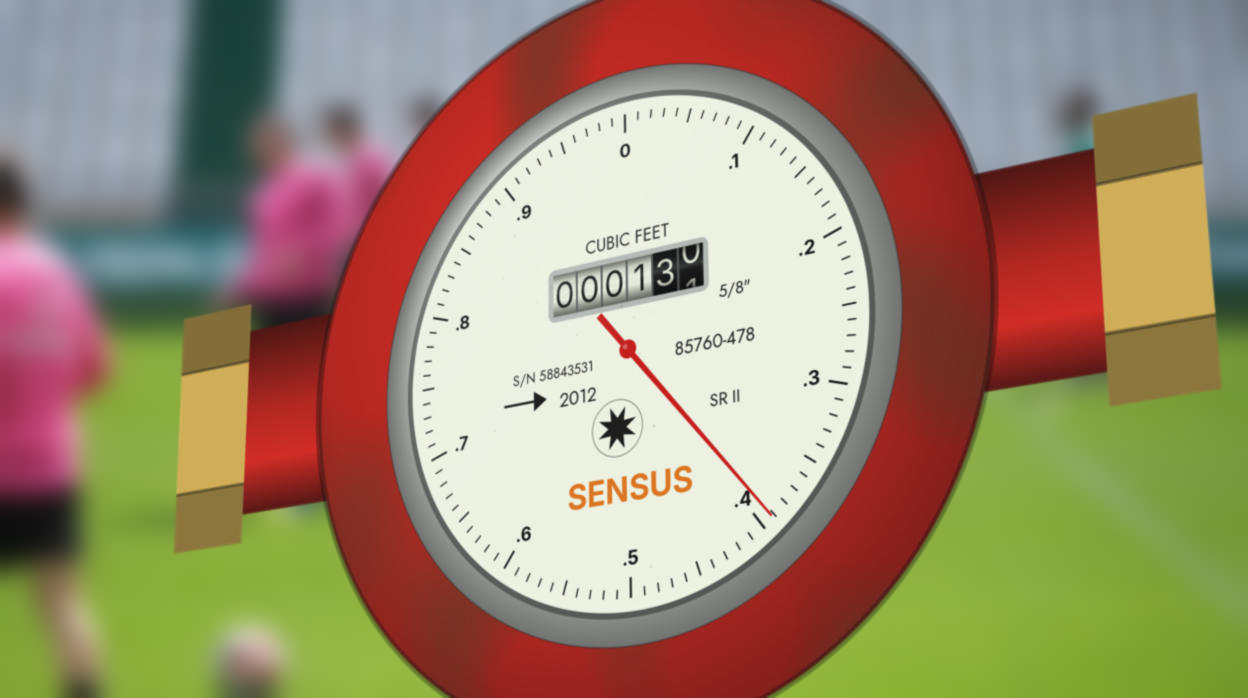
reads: **130.39** ft³
